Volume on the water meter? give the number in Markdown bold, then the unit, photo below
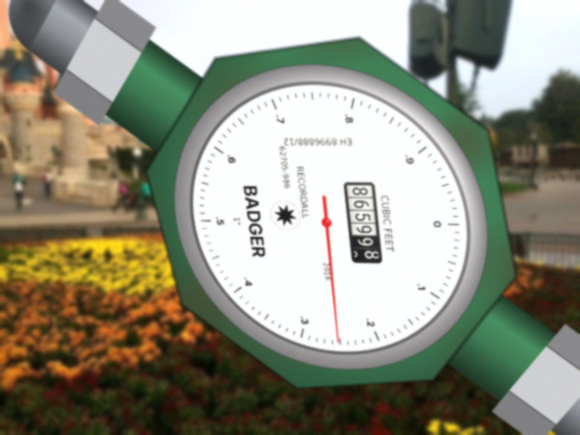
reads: **865998.25** ft³
